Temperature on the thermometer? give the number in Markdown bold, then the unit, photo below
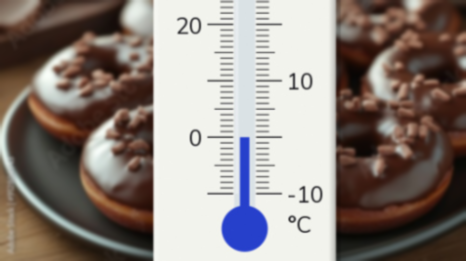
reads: **0** °C
